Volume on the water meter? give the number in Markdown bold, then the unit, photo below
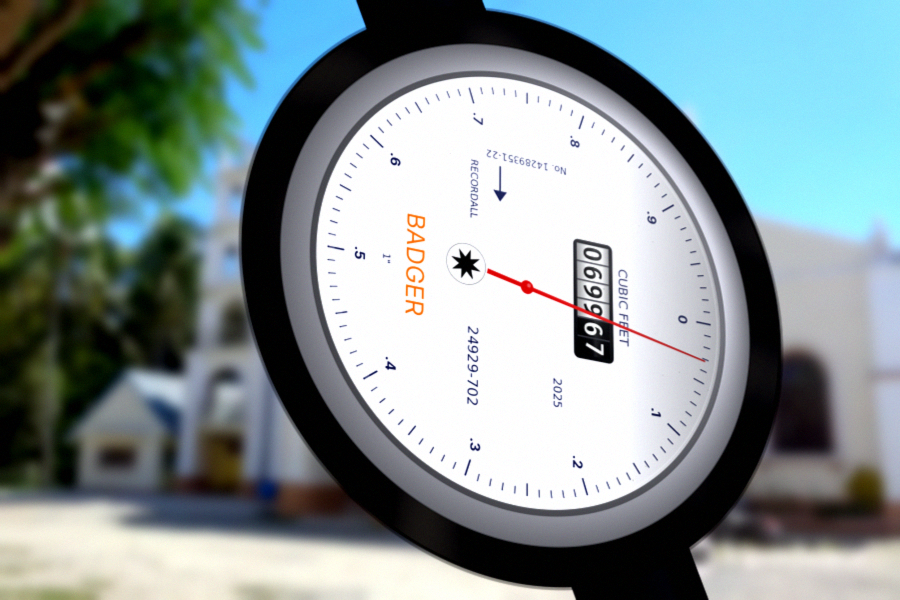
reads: **69967.03** ft³
